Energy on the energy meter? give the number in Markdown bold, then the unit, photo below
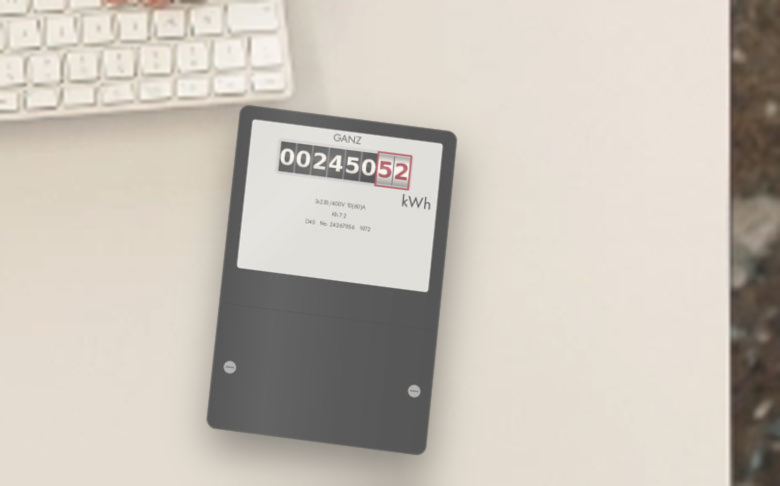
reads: **2450.52** kWh
